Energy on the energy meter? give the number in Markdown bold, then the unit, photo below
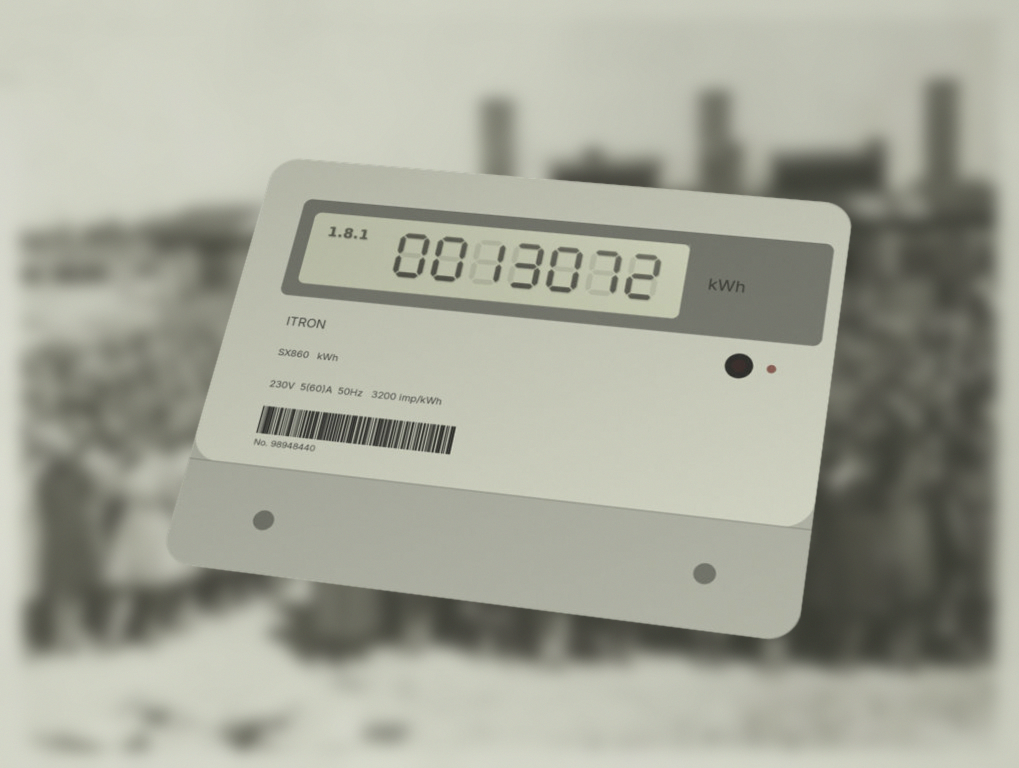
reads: **13072** kWh
